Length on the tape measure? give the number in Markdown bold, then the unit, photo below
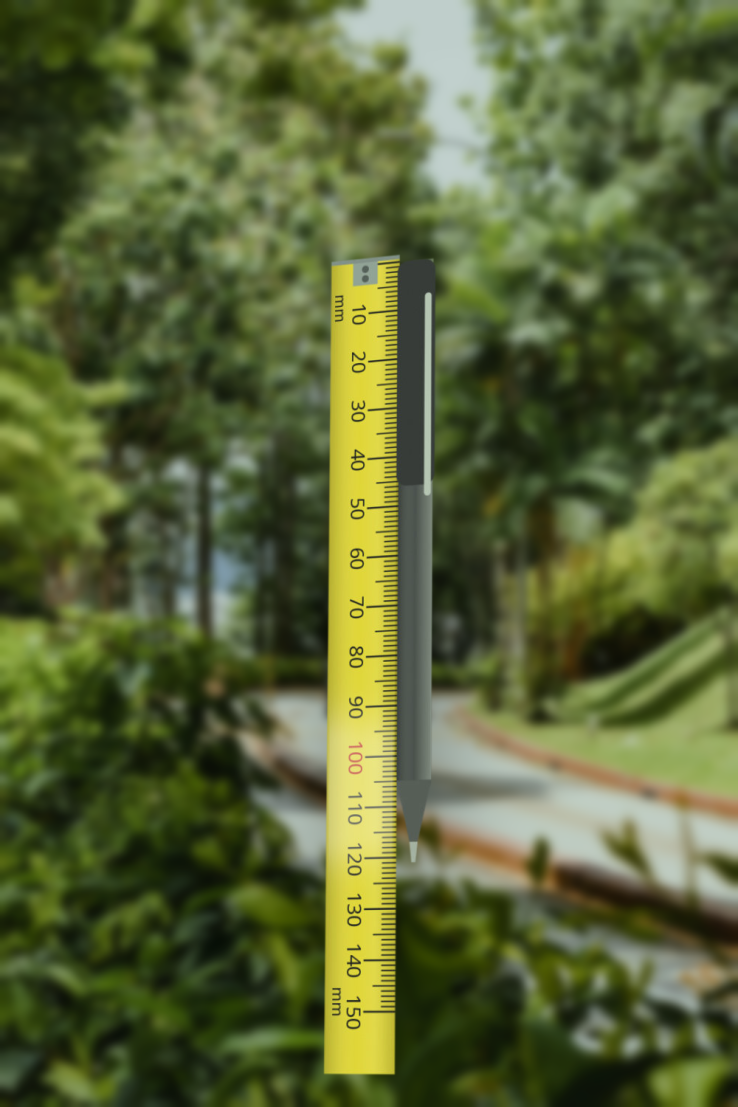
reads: **121** mm
